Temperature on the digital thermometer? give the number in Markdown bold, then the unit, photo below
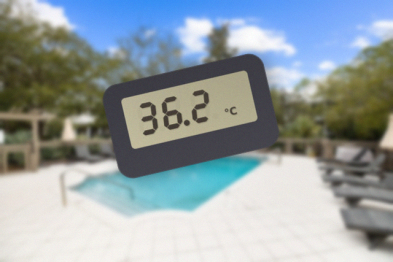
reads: **36.2** °C
